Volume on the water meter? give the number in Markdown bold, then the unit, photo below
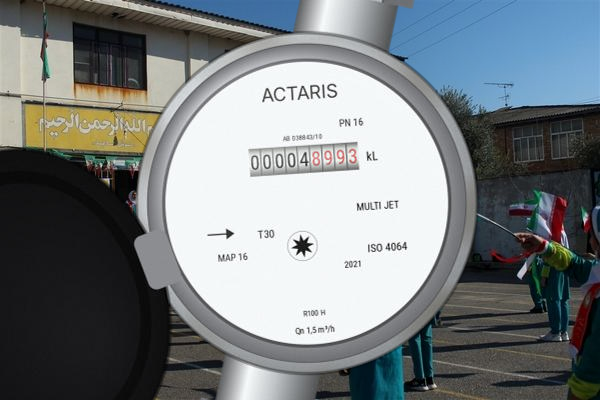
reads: **4.8993** kL
